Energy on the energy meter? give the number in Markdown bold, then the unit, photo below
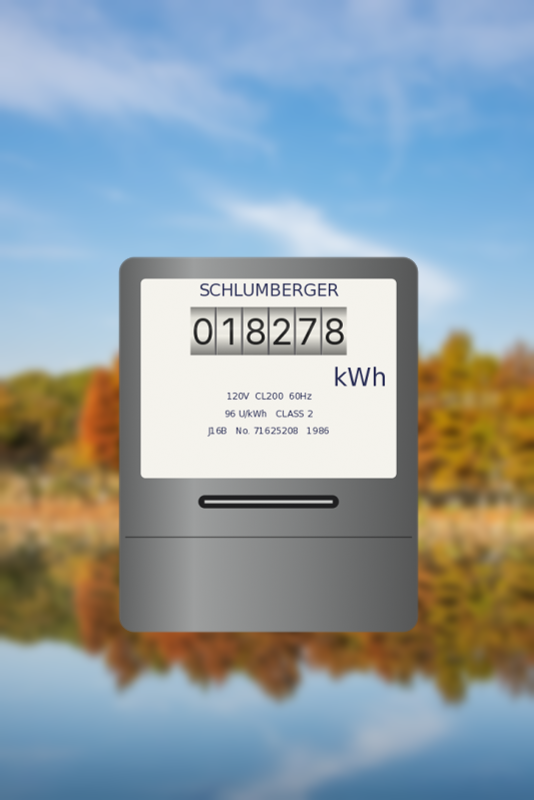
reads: **18278** kWh
